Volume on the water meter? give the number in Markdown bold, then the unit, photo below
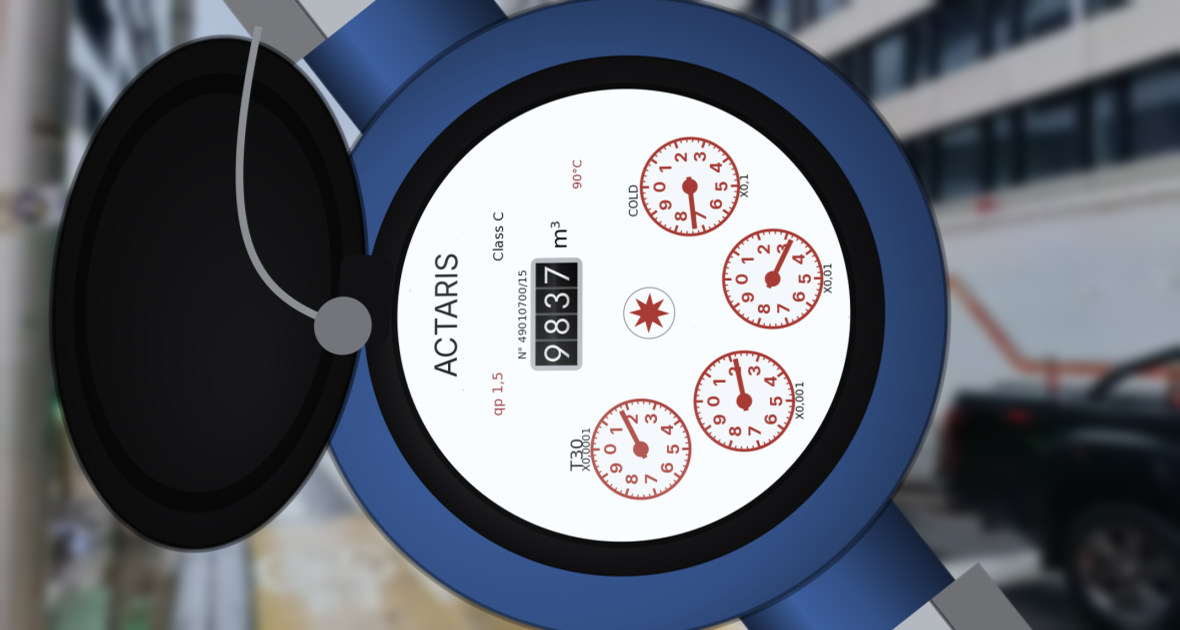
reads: **9837.7321** m³
